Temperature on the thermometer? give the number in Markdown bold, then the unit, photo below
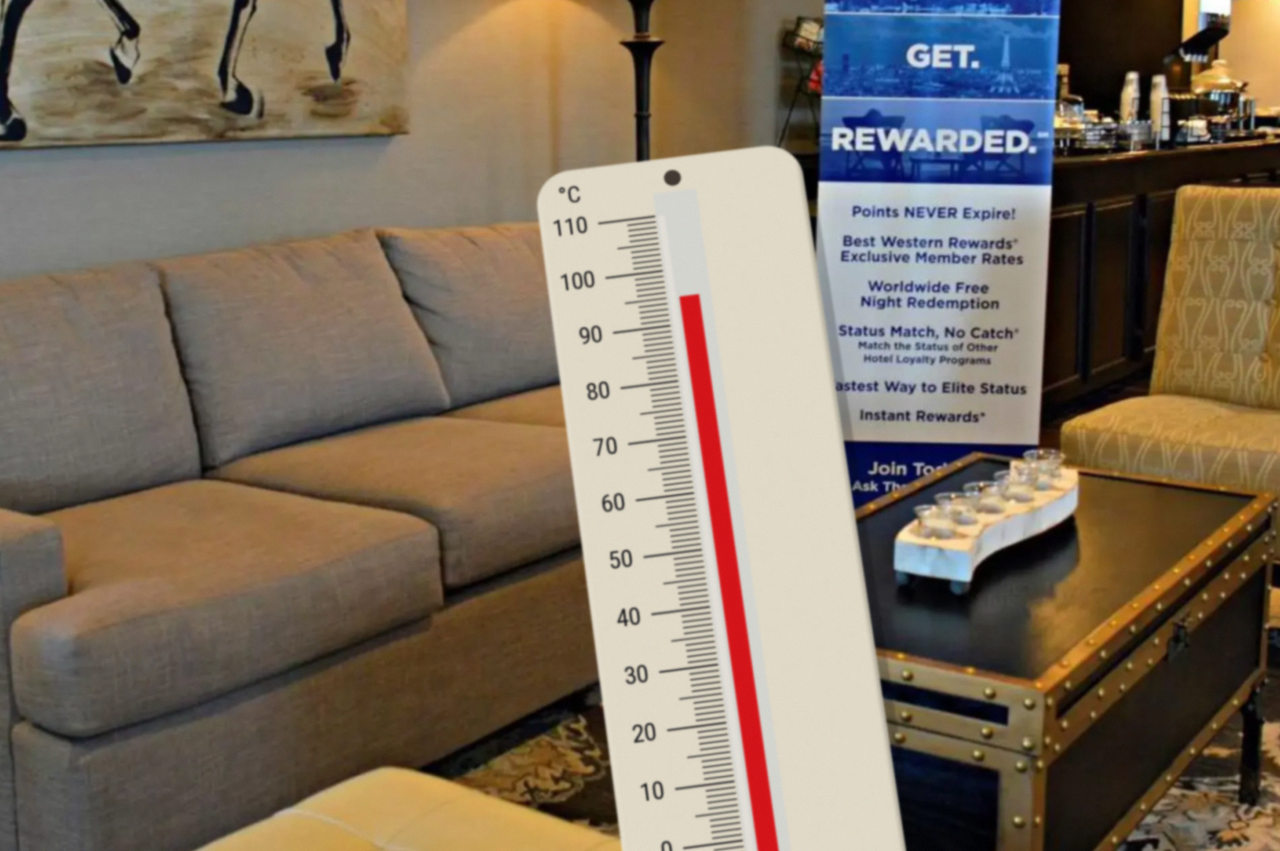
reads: **95** °C
